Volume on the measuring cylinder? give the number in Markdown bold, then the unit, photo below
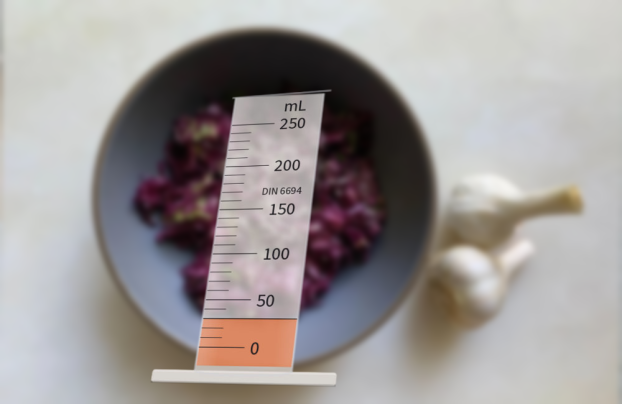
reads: **30** mL
